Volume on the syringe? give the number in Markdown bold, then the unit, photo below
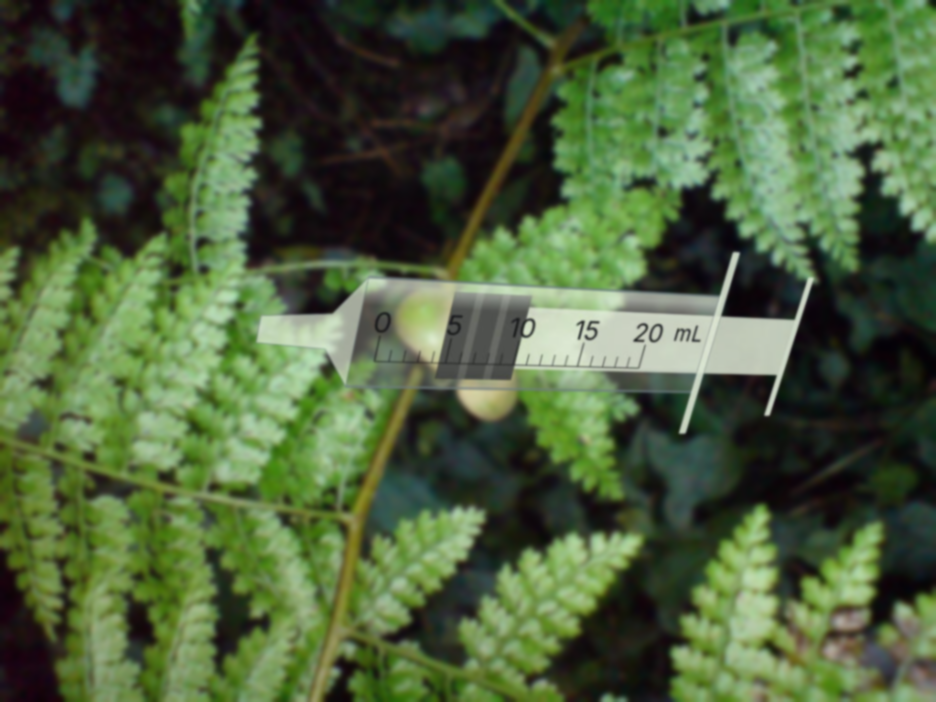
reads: **4.5** mL
